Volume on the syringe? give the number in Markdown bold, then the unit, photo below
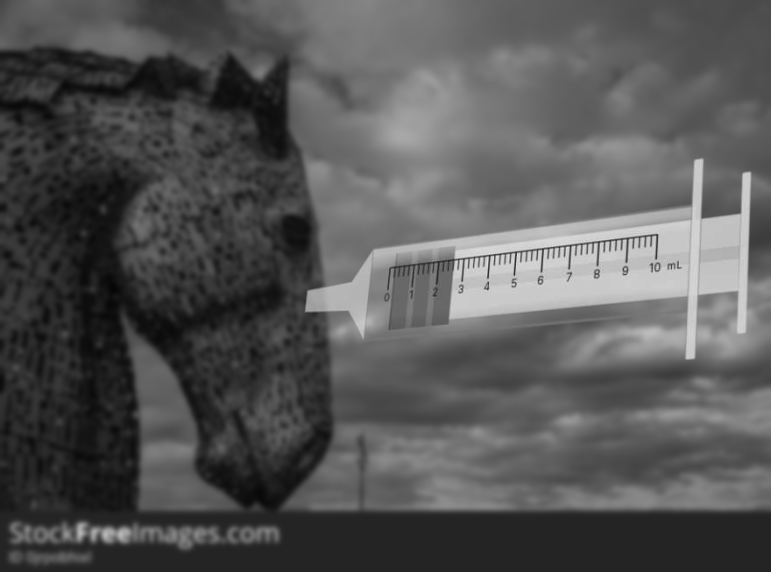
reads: **0.2** mL
